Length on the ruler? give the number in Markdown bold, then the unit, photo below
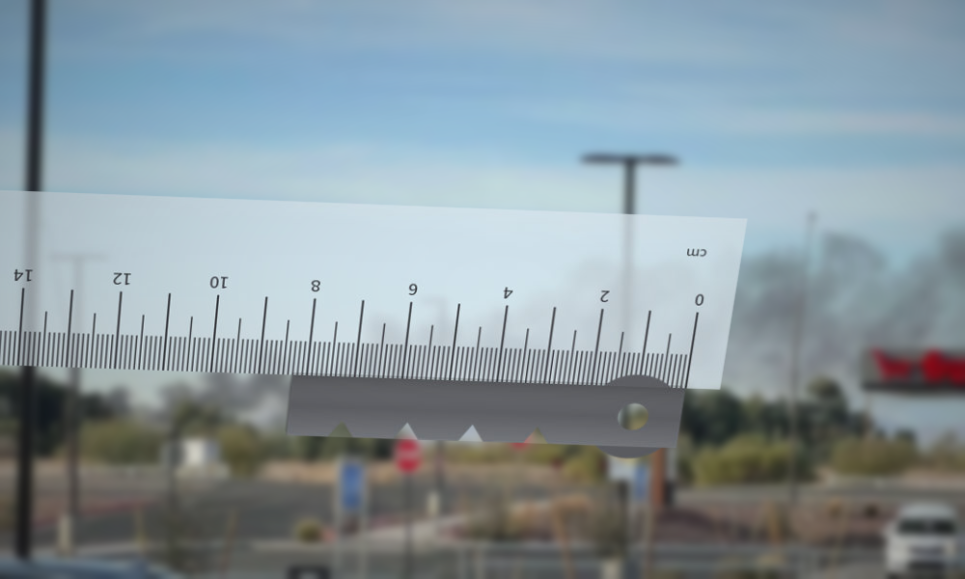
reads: **8.3** cm
